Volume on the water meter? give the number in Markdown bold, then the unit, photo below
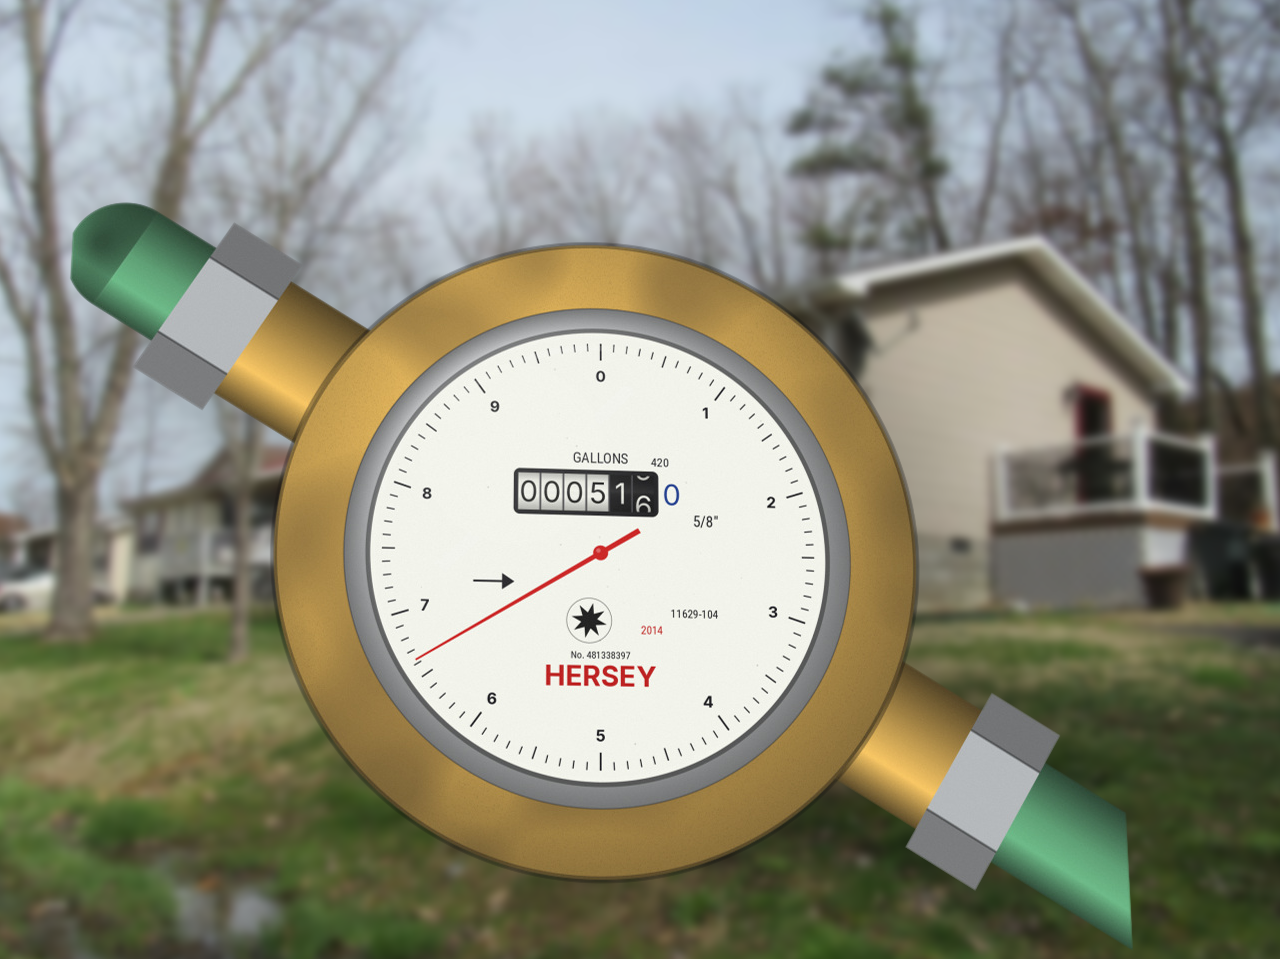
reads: **5156.6** gal
